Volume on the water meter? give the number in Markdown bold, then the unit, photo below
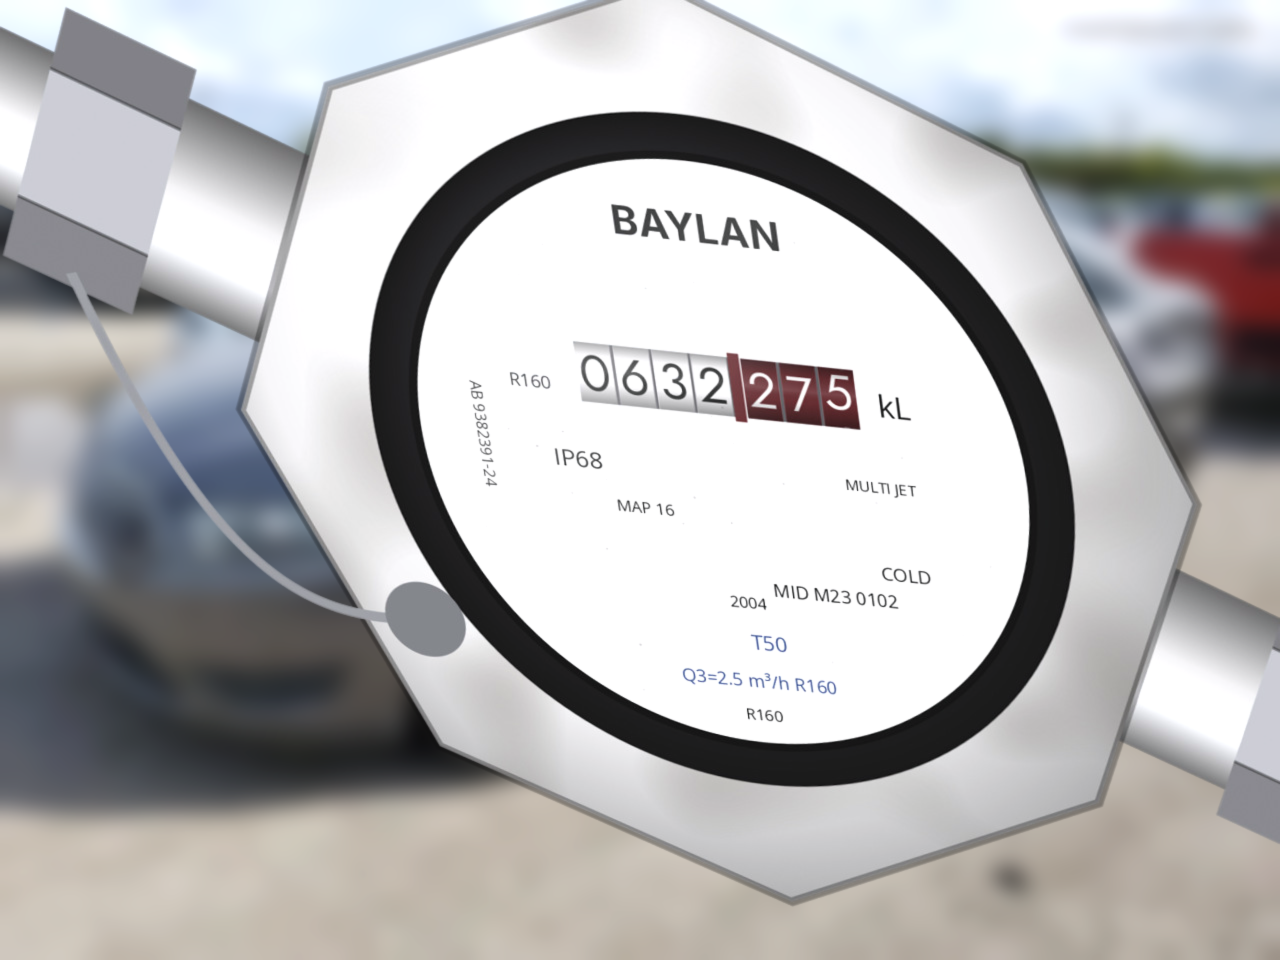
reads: **632.275** kL
